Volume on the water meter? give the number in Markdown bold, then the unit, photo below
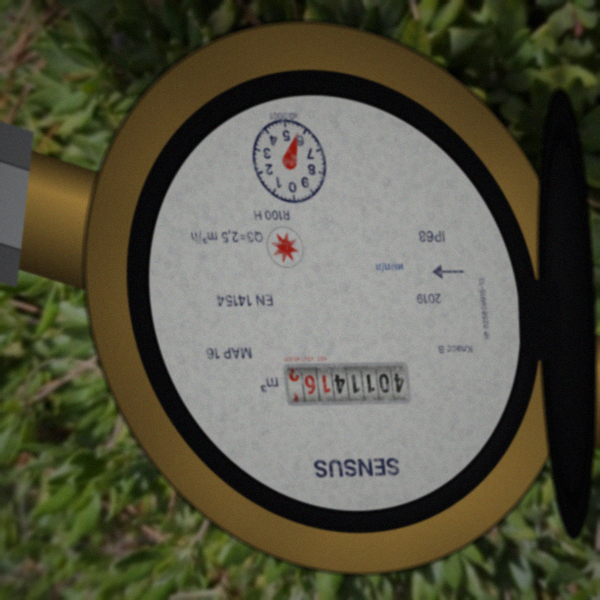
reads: **40114.1615** m³
